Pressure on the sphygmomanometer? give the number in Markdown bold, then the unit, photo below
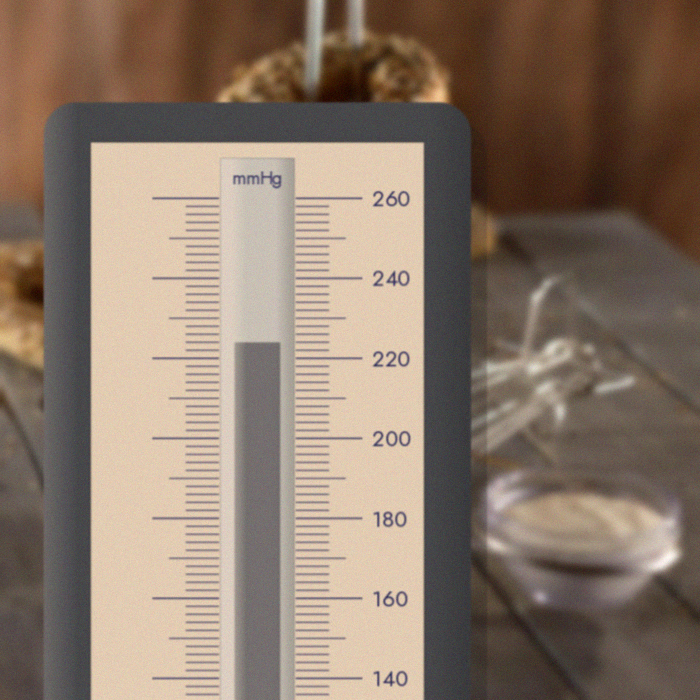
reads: **224** mmHg
